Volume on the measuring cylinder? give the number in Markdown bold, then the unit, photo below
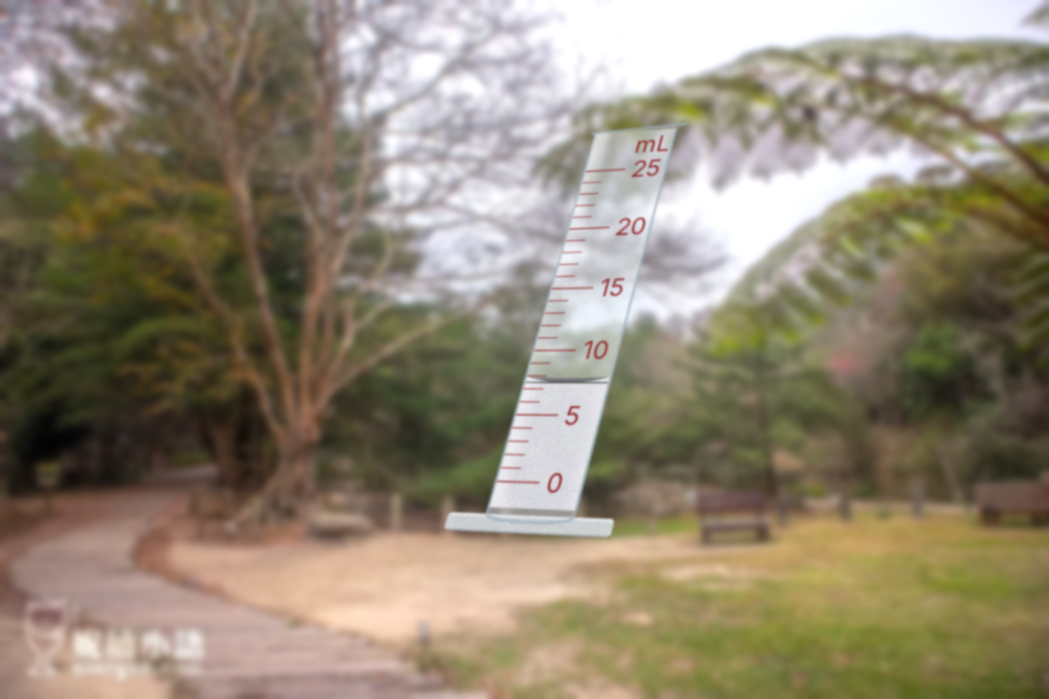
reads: **7.5** mL
